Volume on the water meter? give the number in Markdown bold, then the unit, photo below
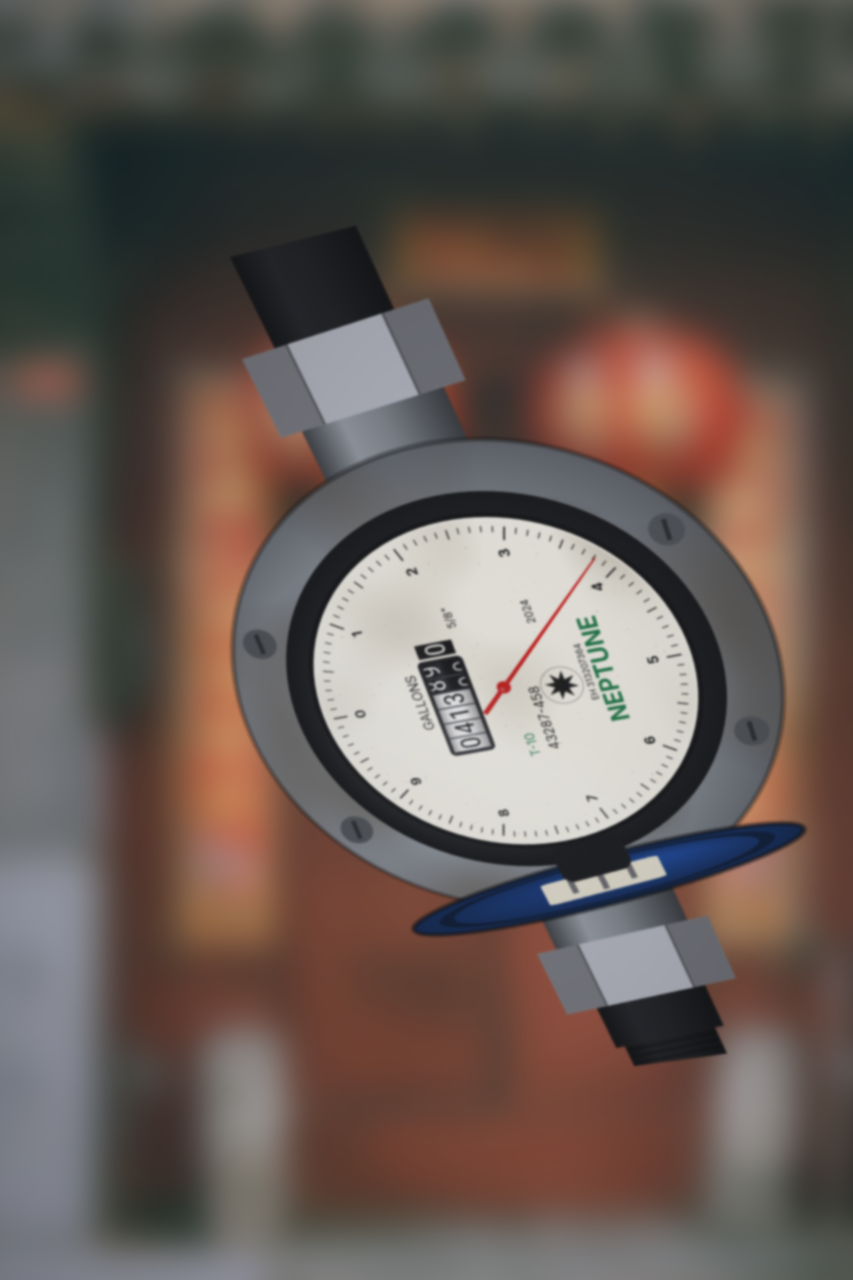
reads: **413893.8** gal
